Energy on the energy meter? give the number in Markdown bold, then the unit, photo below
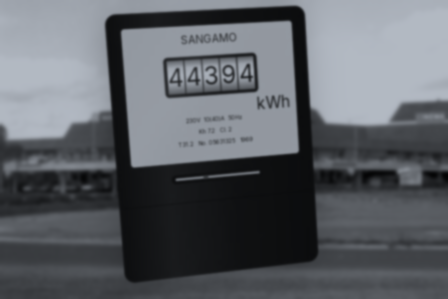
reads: **44394** kWh
